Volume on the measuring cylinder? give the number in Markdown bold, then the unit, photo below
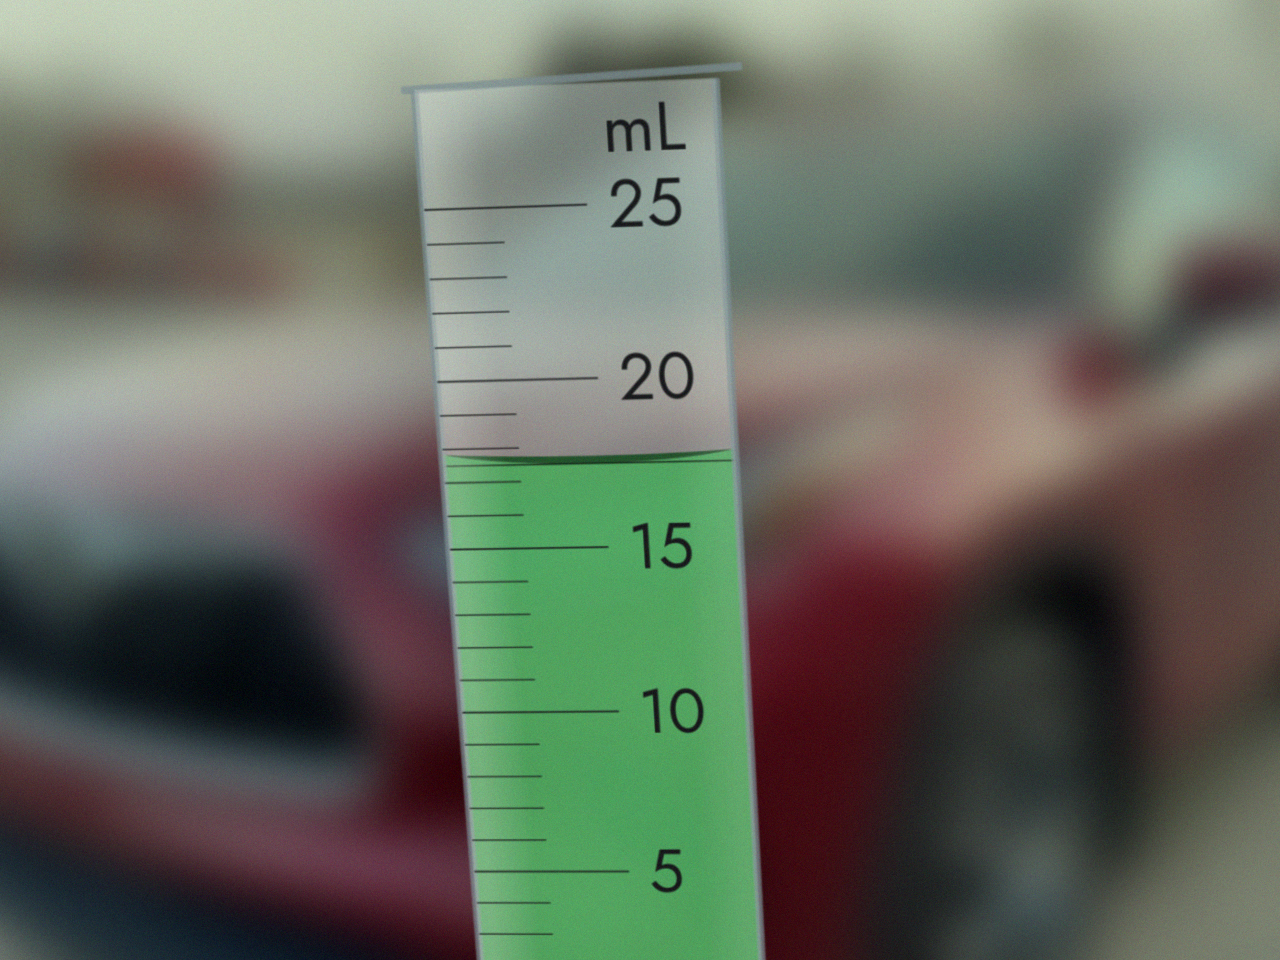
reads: **17.5** mL
